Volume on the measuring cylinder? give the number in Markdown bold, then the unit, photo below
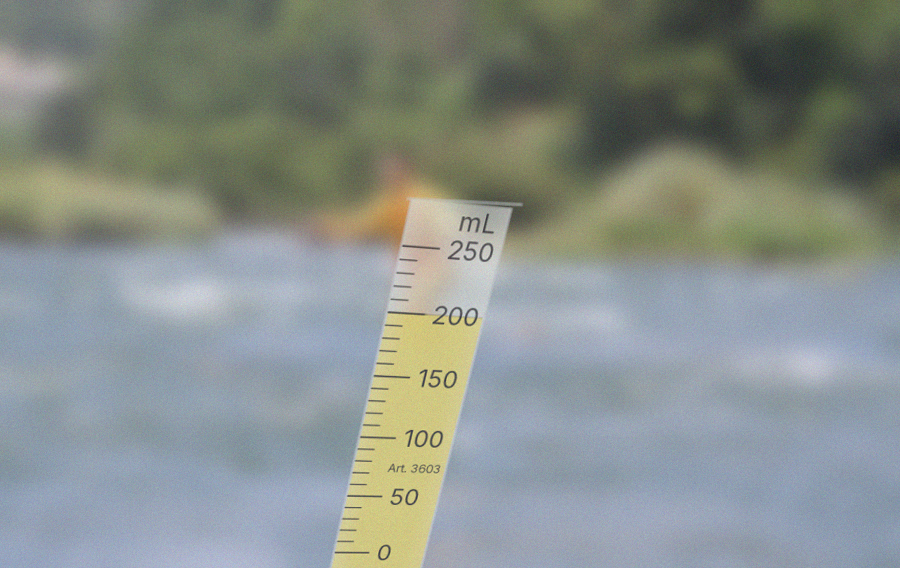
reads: **200** mL
